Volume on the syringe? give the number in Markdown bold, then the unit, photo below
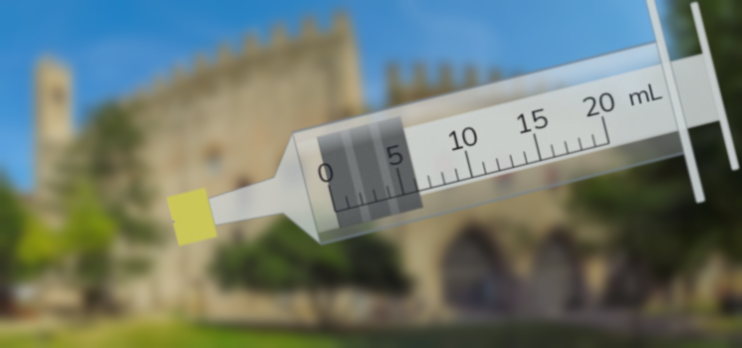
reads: **0** mL
